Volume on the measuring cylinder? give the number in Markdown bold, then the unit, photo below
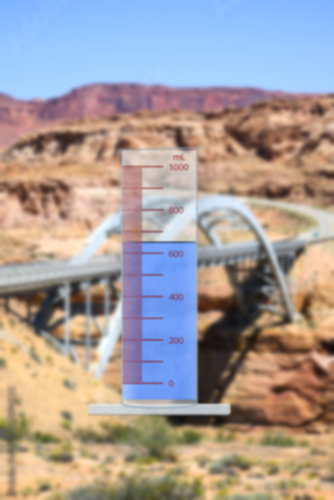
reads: **650** mL
